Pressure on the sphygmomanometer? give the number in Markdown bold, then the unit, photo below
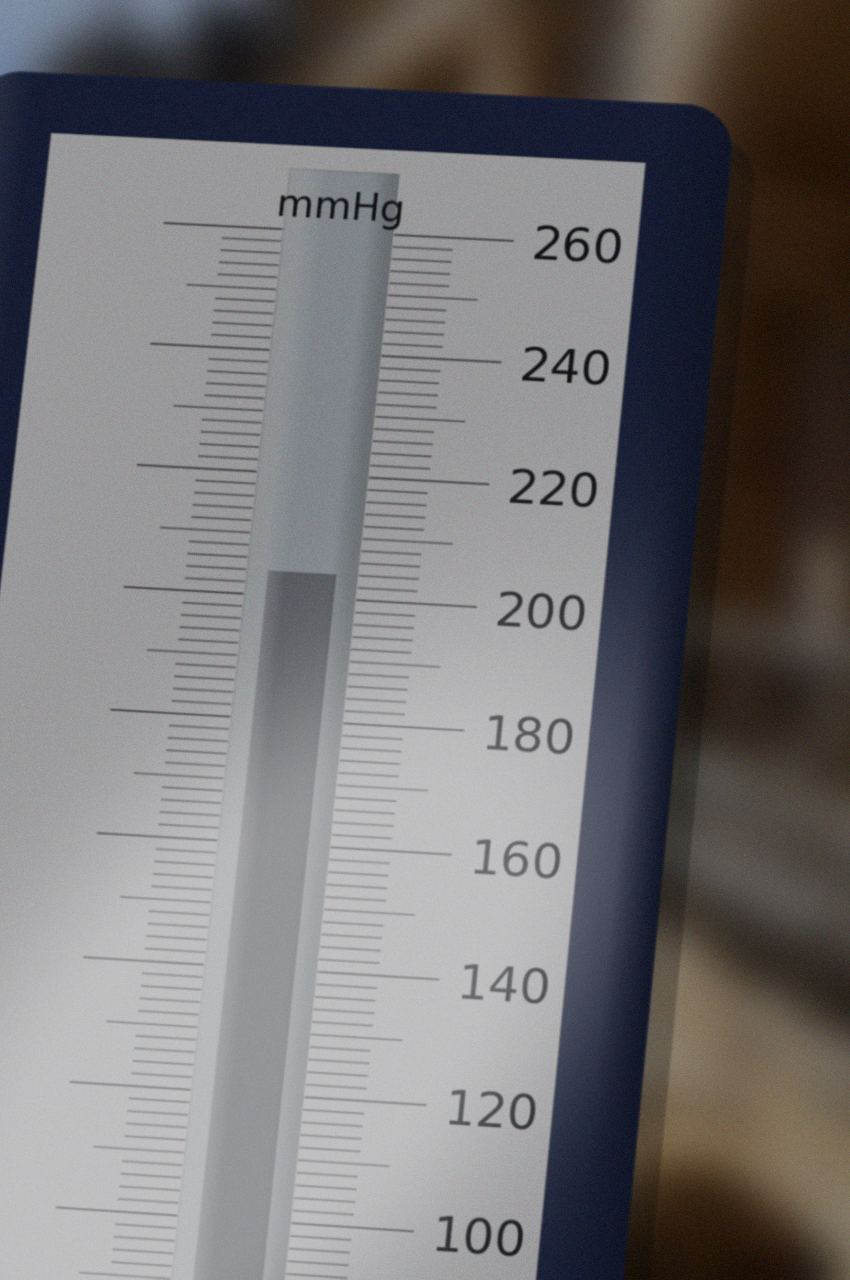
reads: **204** mmHg
